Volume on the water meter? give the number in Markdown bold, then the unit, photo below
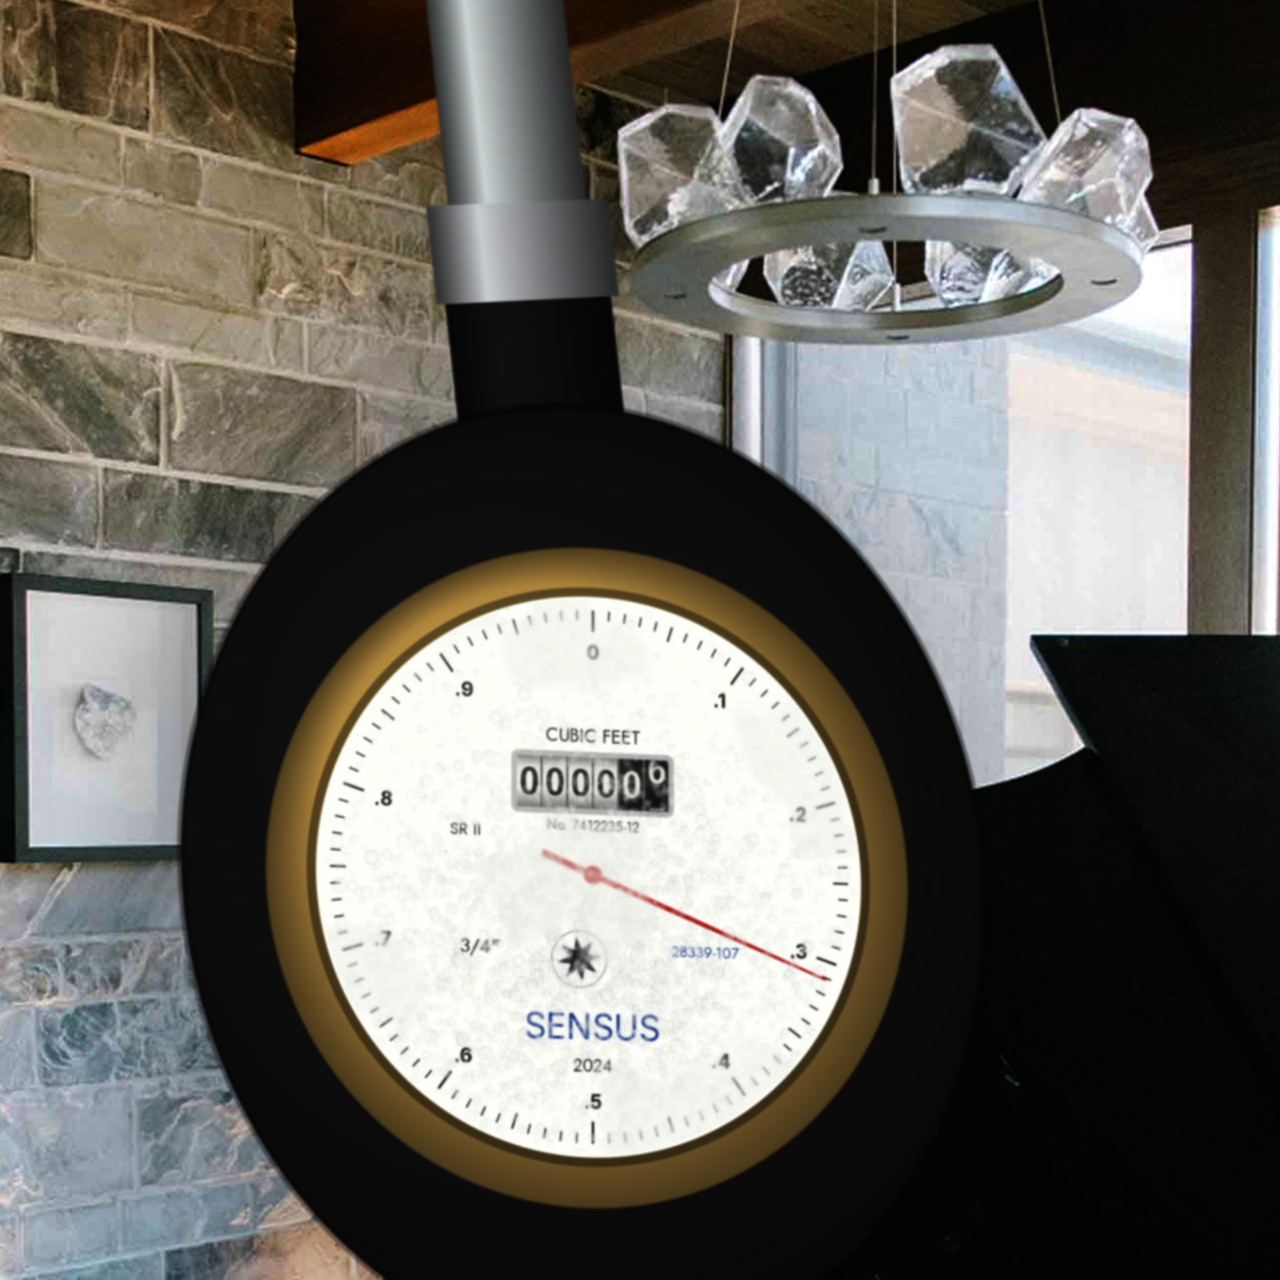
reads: **6.31** ft³
